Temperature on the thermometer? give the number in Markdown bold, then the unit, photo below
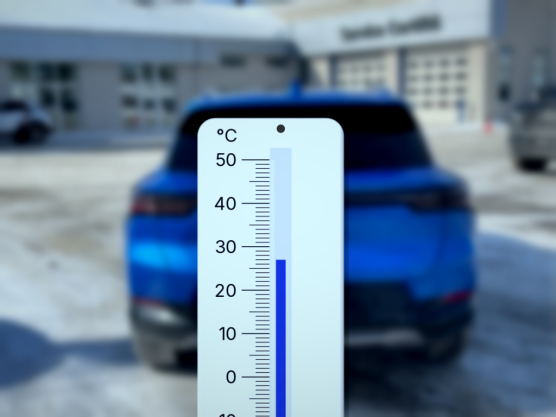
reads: **27** °C
